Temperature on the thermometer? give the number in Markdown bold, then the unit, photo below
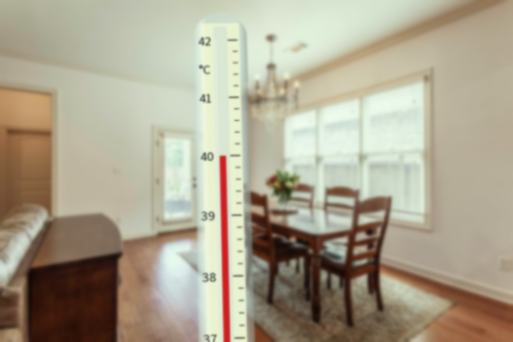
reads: **40** °C
